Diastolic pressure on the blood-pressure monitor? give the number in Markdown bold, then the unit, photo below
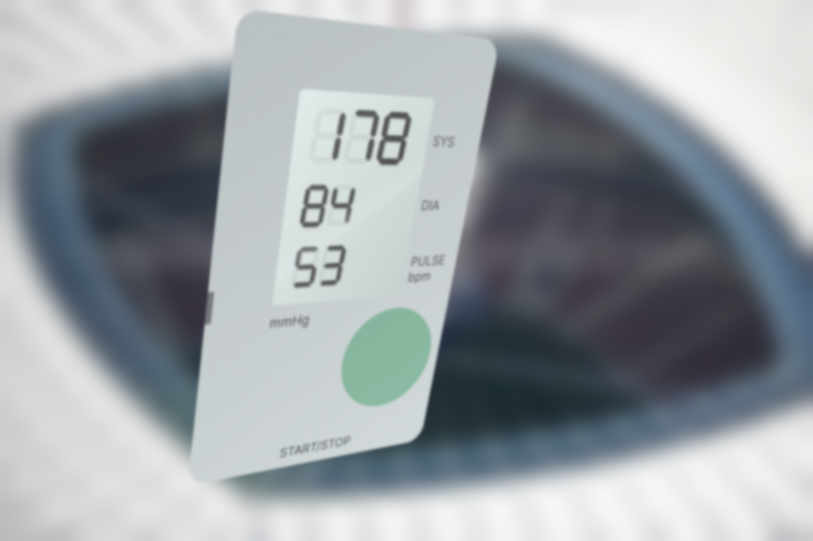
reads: **84** mmHg
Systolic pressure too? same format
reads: **178** mmHg
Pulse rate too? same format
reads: **53** bpm
